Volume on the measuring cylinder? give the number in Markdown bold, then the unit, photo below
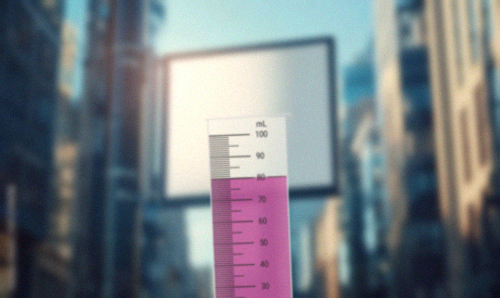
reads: **80** mL
